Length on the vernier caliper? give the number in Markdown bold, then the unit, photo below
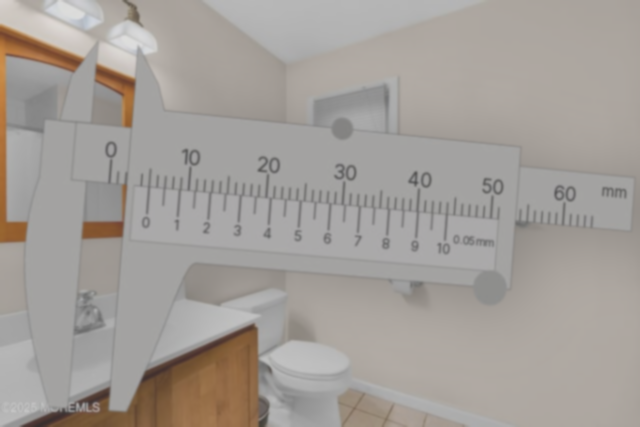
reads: **5.0** mm
